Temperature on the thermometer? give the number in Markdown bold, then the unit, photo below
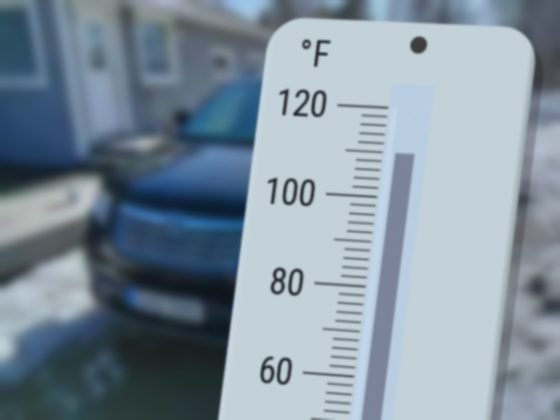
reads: **110** °F
